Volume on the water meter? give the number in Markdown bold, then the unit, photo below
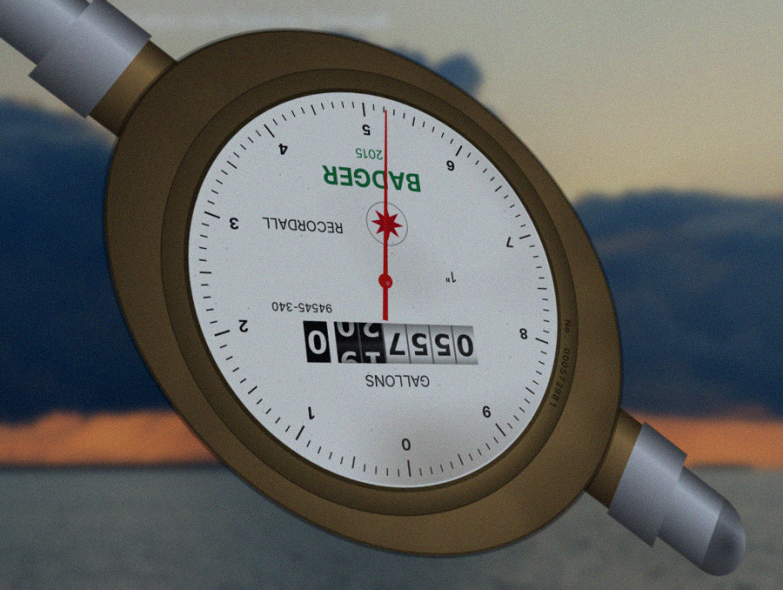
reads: **557195.2** gal
